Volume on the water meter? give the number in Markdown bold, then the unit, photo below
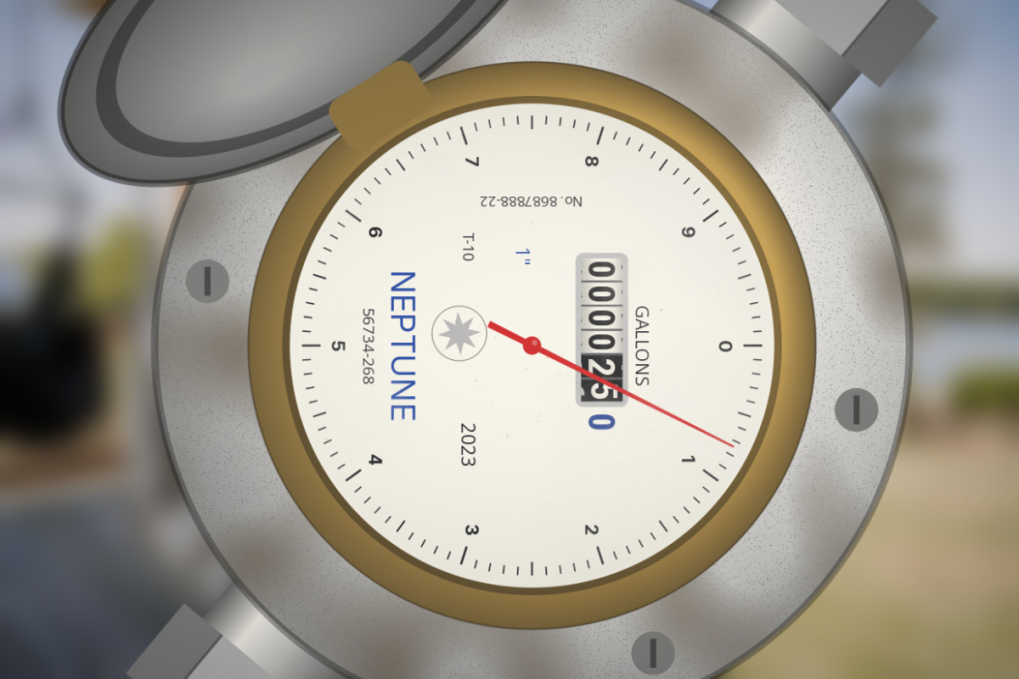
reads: **250.7** gal
